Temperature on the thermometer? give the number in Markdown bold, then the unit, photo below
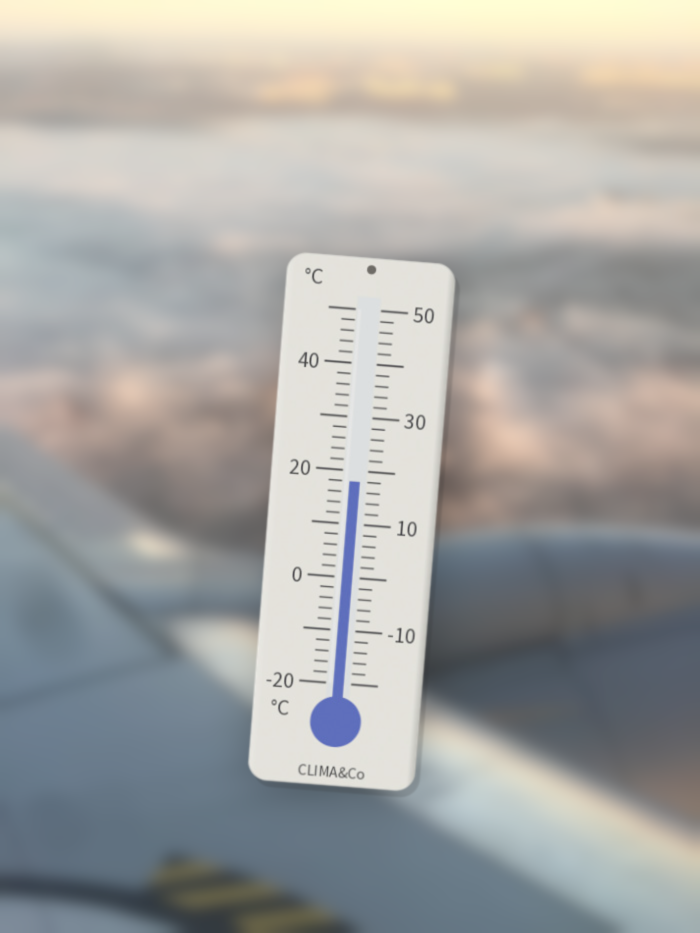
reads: **18** °C
